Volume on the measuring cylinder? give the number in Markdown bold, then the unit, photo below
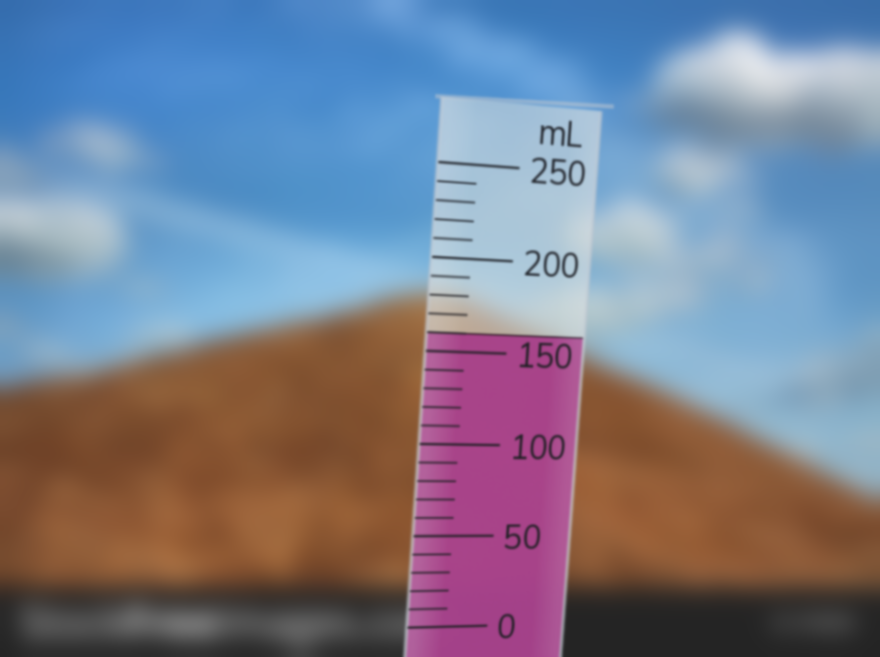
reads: **160** mL
